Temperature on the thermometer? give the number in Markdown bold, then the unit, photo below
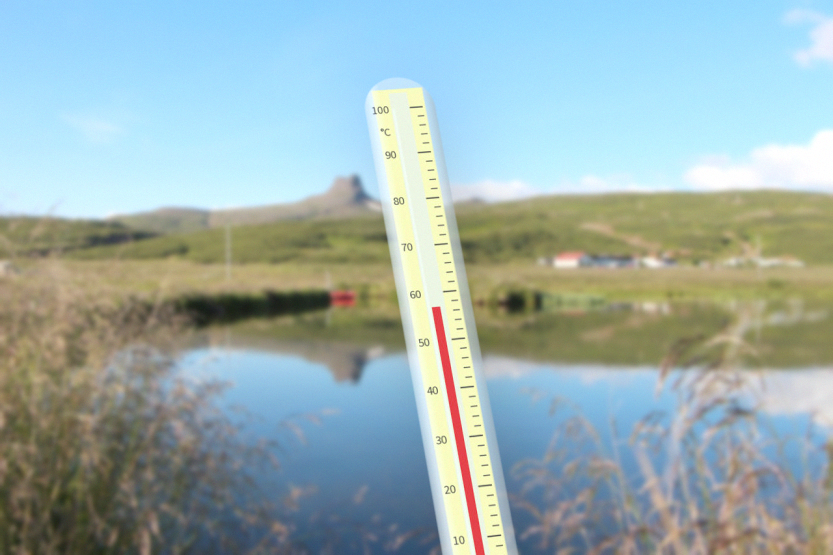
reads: **57** °C
